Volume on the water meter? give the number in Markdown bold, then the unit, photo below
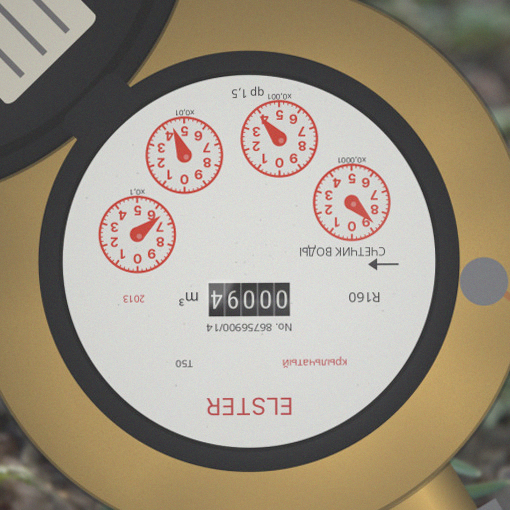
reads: **94.6438** m³
